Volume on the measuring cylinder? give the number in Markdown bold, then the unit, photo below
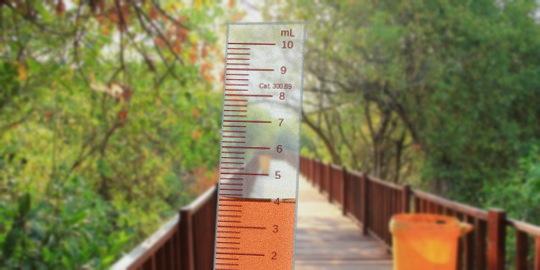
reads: **4** mL
